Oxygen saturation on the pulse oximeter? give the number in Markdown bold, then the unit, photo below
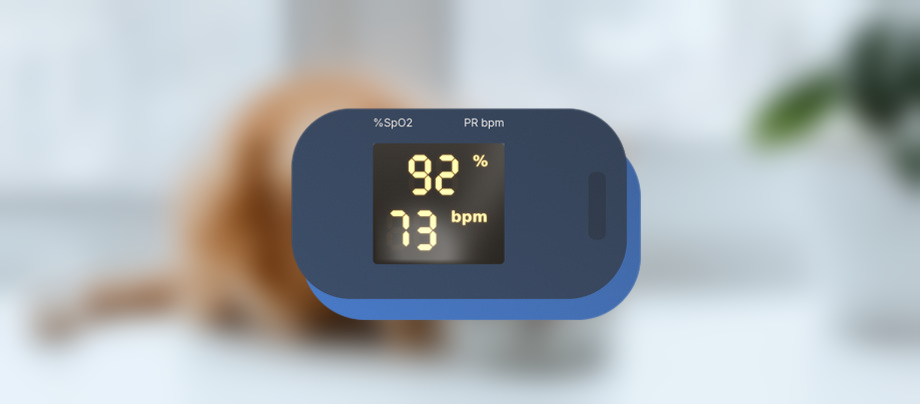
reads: **92** %
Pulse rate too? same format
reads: **73** bpm
